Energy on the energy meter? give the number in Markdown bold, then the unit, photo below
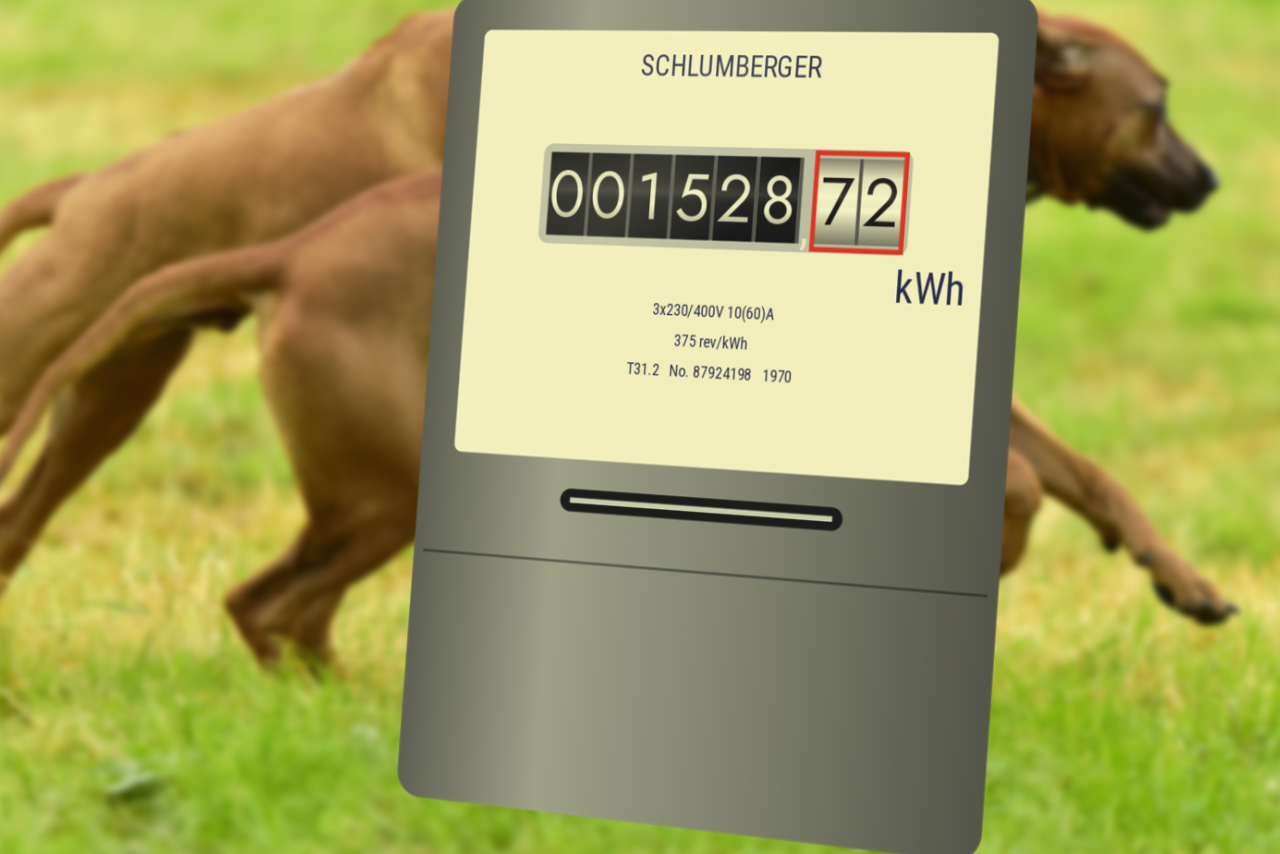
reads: **1528.72** kWh
